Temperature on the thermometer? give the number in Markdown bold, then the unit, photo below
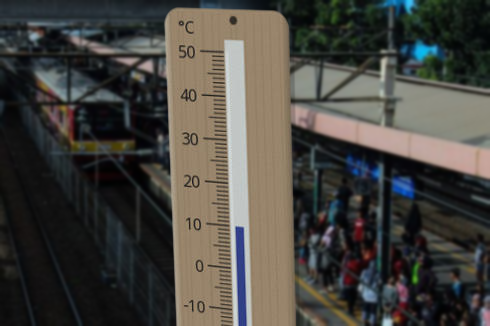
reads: **10** °C
